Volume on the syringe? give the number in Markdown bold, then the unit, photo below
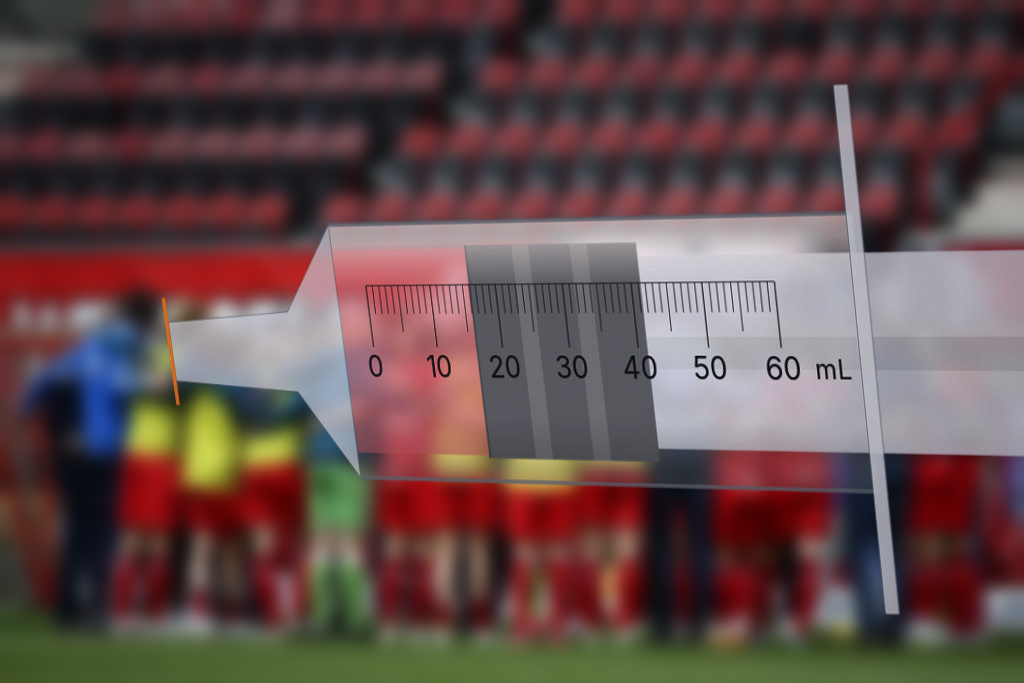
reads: **16** mL
